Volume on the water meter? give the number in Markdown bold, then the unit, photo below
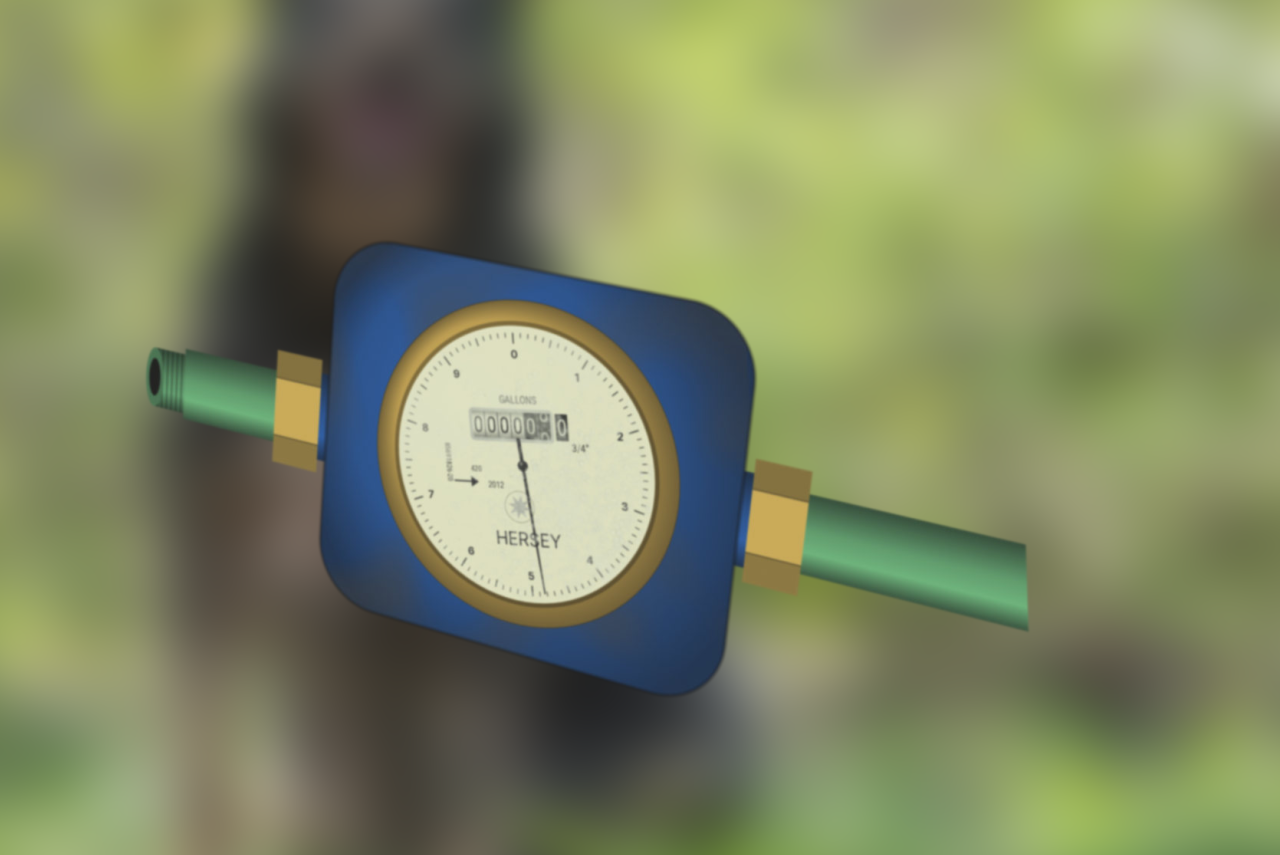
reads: **84.8** gal
